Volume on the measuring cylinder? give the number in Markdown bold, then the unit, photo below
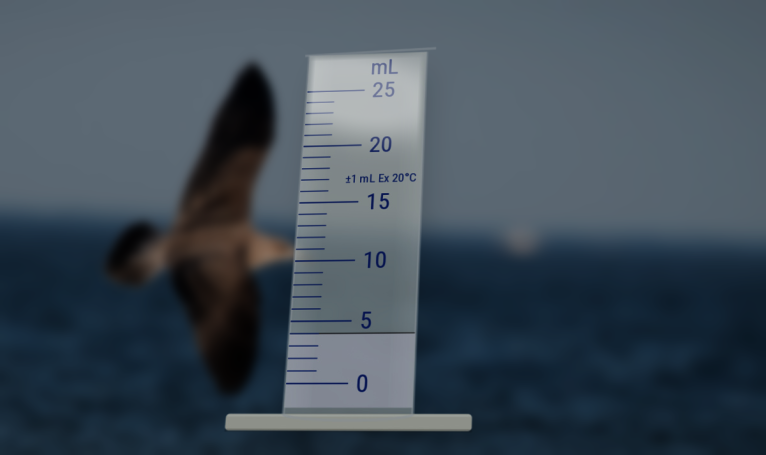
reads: **4** mL
